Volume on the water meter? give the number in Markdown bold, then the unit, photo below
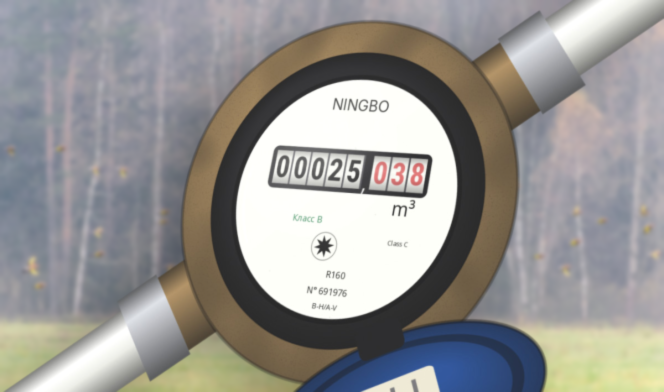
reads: **25.038** m³
